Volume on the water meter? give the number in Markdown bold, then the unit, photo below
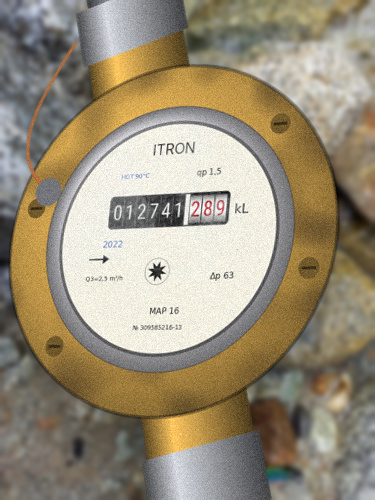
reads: **12741.289** kL
